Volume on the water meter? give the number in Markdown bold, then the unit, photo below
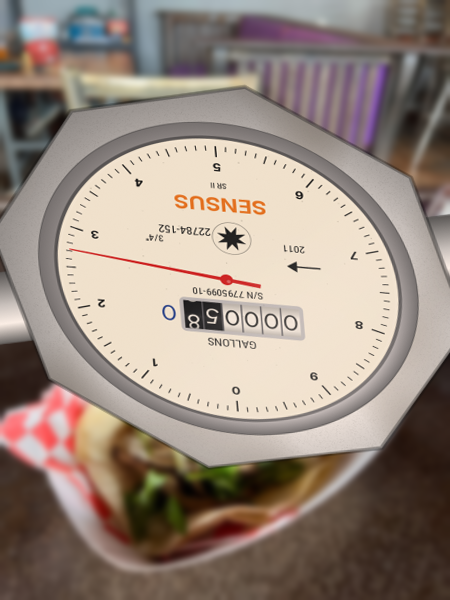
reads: **582.7** gal
